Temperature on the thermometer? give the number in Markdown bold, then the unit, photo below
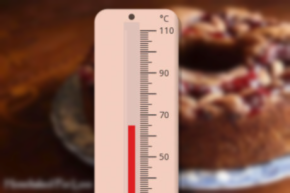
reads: **65** °C
